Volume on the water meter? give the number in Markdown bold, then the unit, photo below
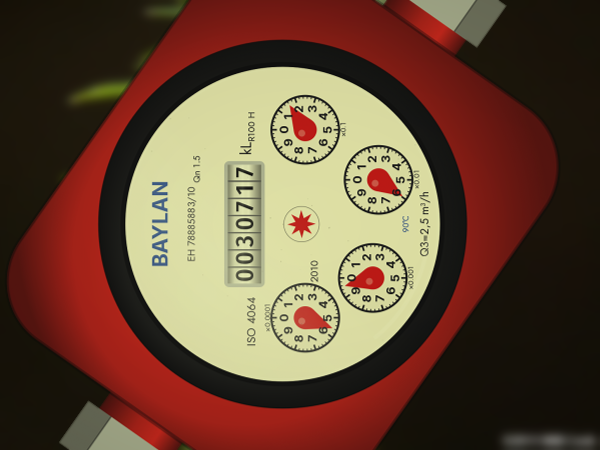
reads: **30717.1595** kL
